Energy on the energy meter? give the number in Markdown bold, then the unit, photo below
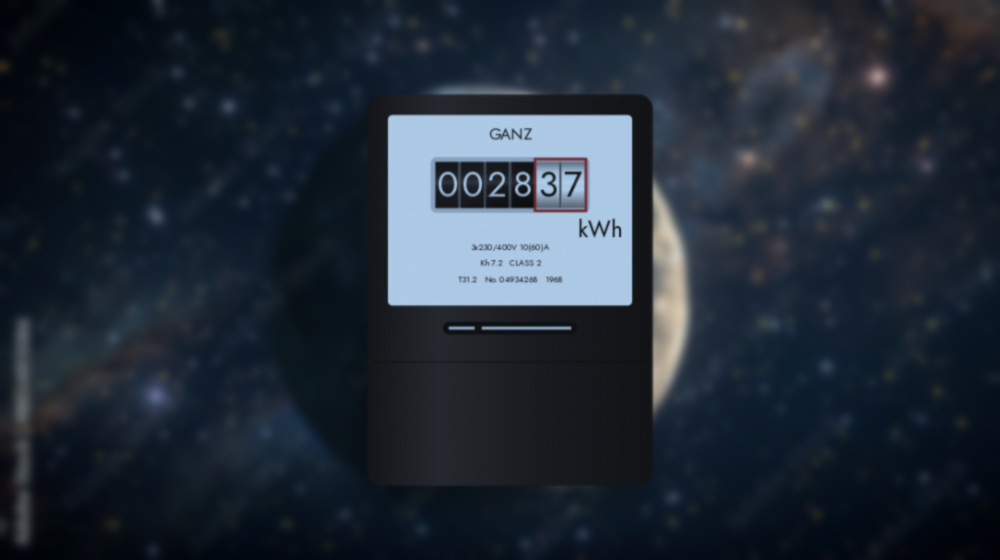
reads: **28.37** kWh
